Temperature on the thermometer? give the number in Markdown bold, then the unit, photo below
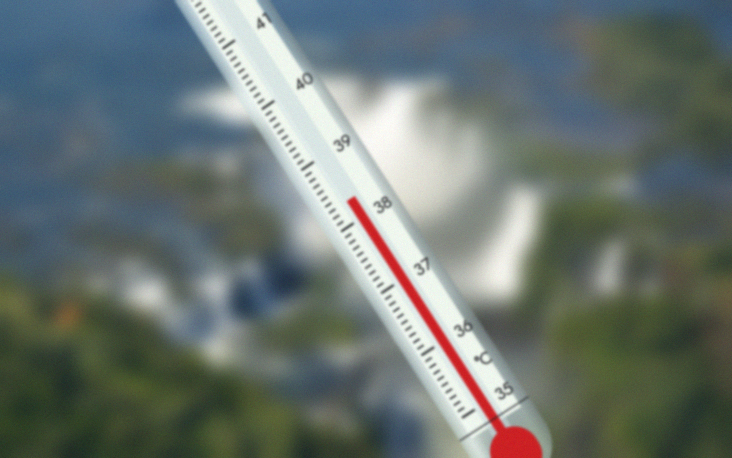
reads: **38.3** °C
